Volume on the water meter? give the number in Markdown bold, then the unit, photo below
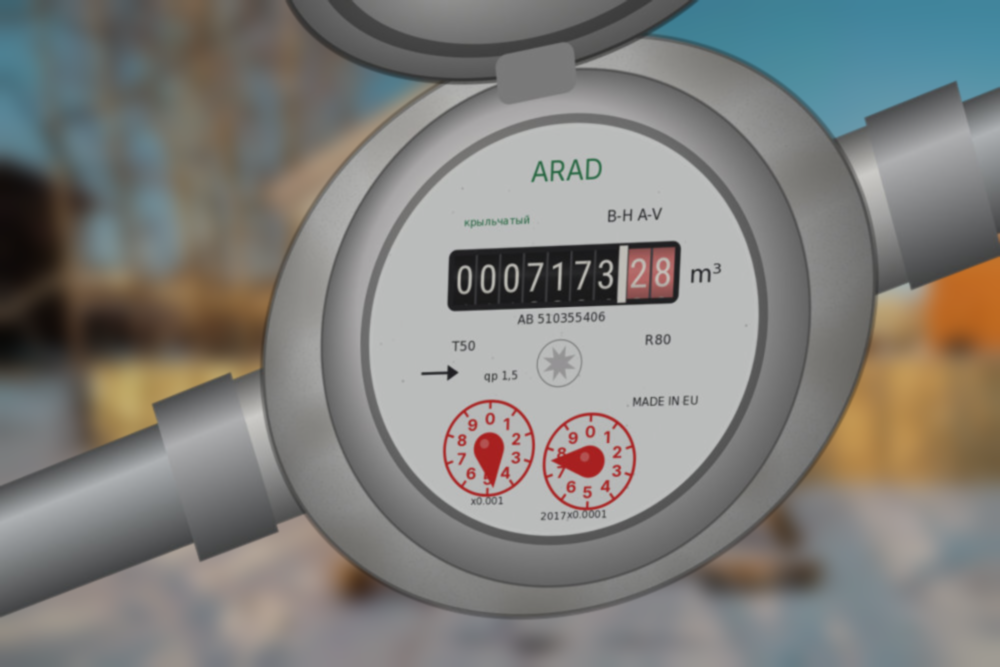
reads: **7173.2847** m³
